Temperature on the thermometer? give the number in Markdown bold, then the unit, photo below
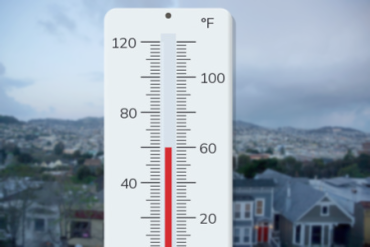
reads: **60** °F
